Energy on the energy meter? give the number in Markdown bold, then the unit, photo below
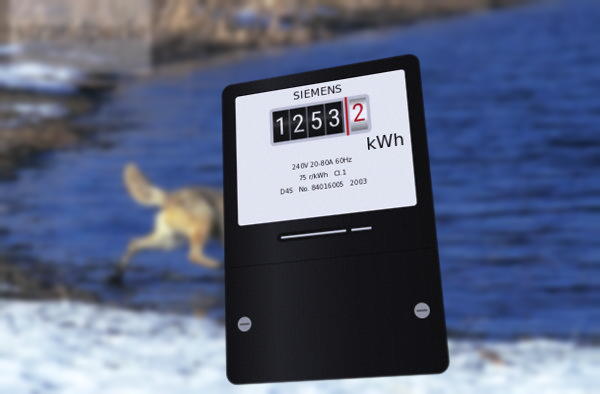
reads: **1253.2** kWh
